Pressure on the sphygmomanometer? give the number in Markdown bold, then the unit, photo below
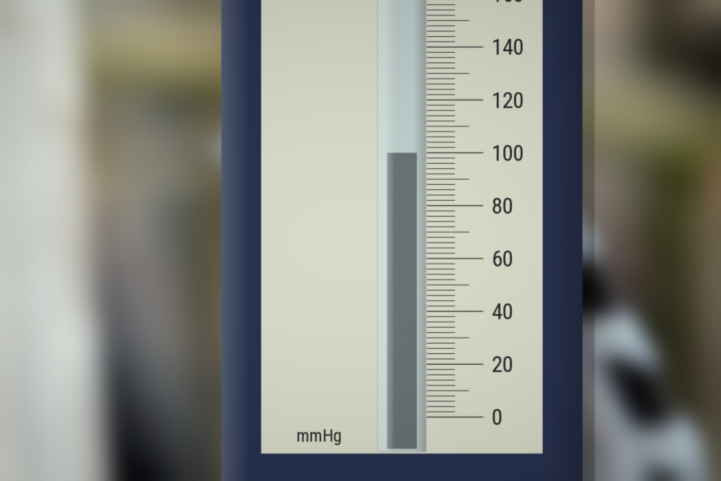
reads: **100** mmHg
